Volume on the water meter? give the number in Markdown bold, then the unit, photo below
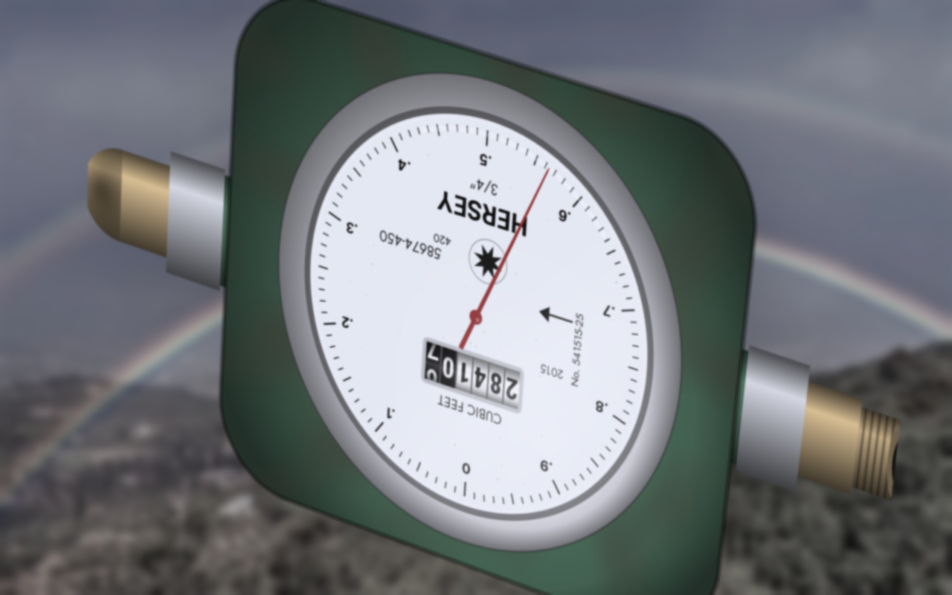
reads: **284106.56** ft³
